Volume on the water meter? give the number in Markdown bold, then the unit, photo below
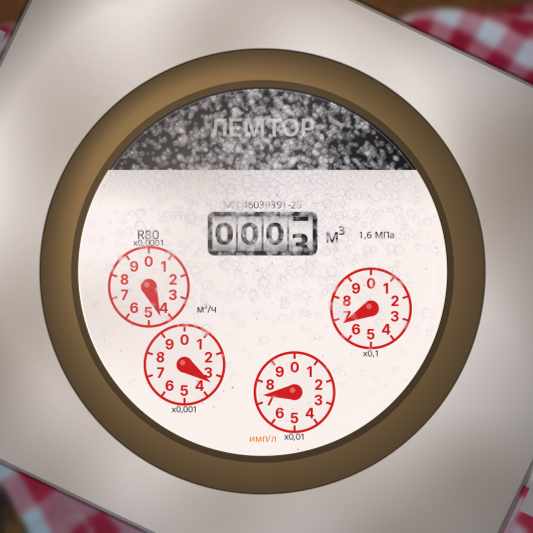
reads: **2.6734** m³
